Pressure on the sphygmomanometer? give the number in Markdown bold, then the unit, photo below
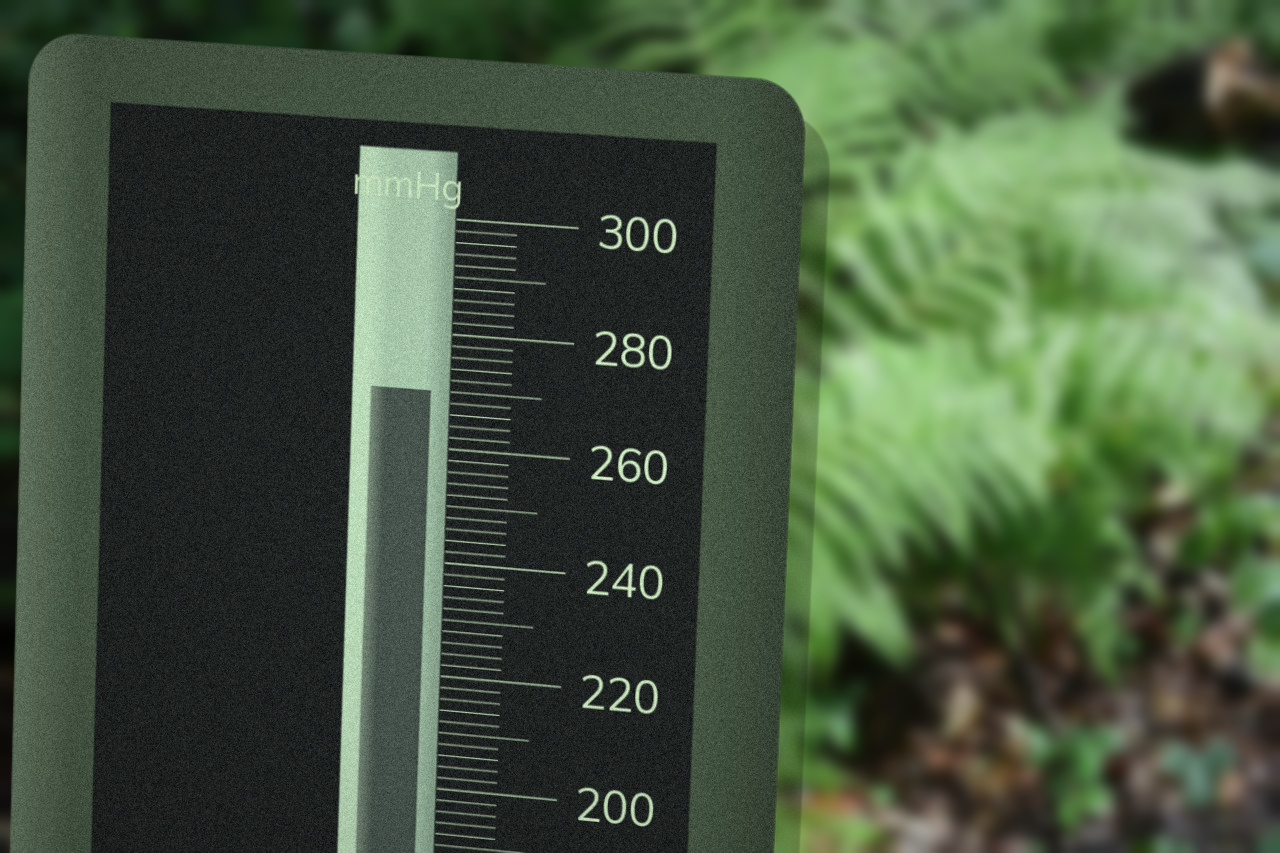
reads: **270** mmHg
